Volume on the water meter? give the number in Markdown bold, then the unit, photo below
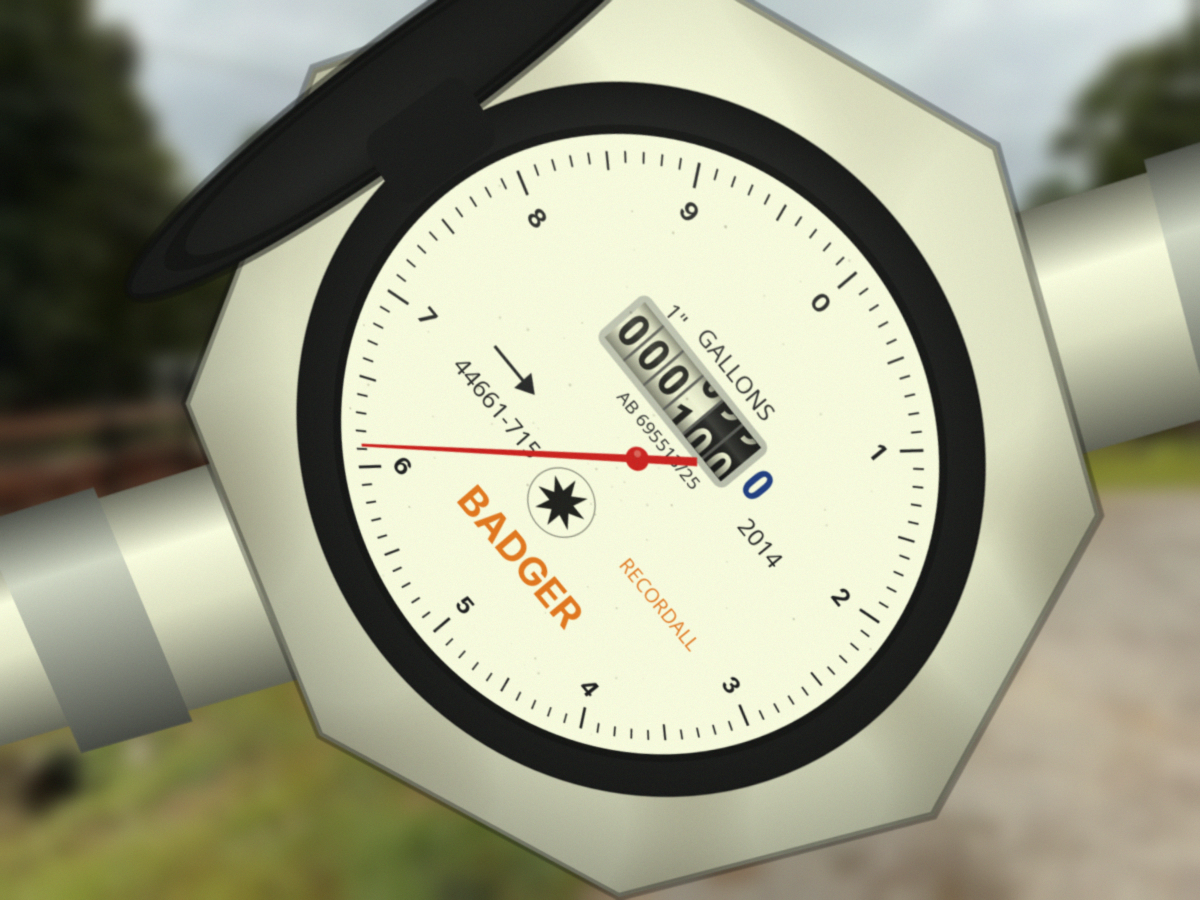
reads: **996.1** gal
